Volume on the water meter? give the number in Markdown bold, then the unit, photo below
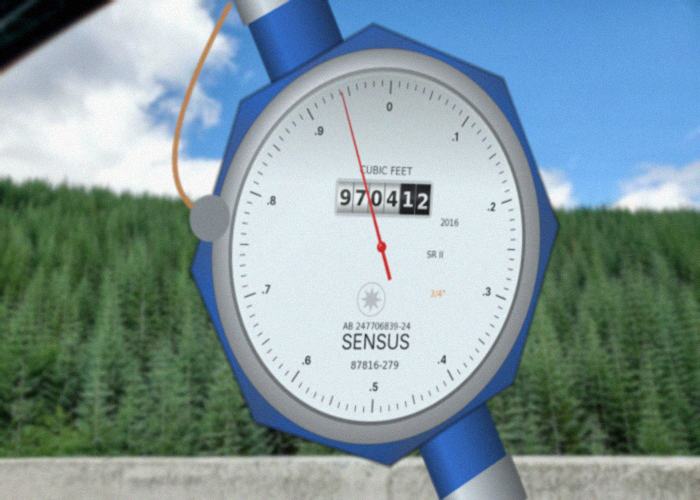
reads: **970411.94** ft³
